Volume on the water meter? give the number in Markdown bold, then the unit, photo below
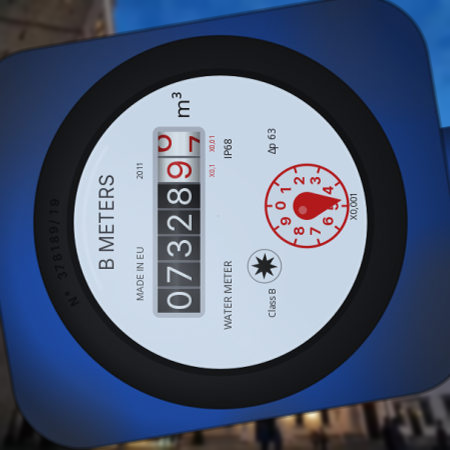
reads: **7328.964** m³
